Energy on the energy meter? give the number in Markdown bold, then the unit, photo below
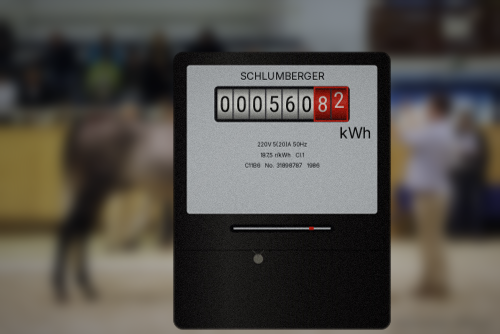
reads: **560.82** kWh
